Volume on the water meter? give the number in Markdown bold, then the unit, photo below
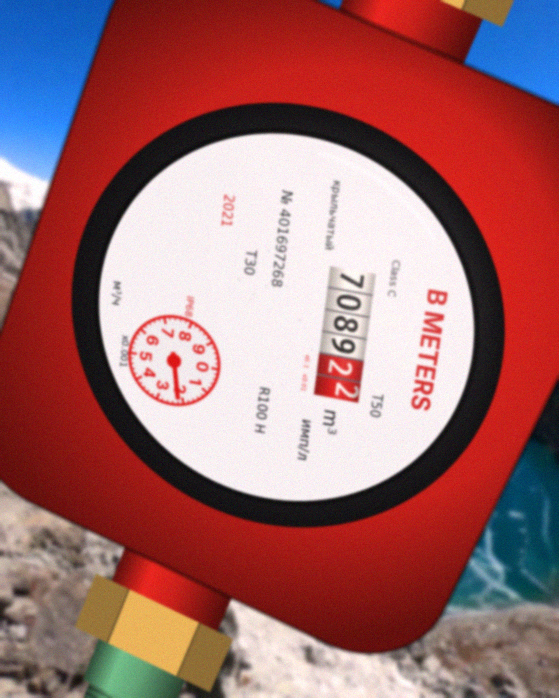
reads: **7089.222** m³
